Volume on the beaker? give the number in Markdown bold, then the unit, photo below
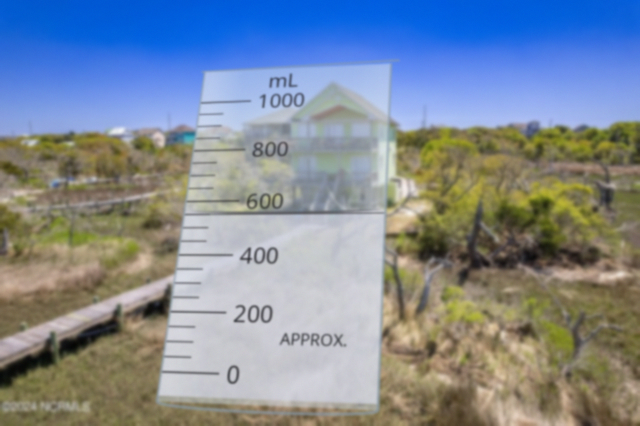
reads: **550** mL
